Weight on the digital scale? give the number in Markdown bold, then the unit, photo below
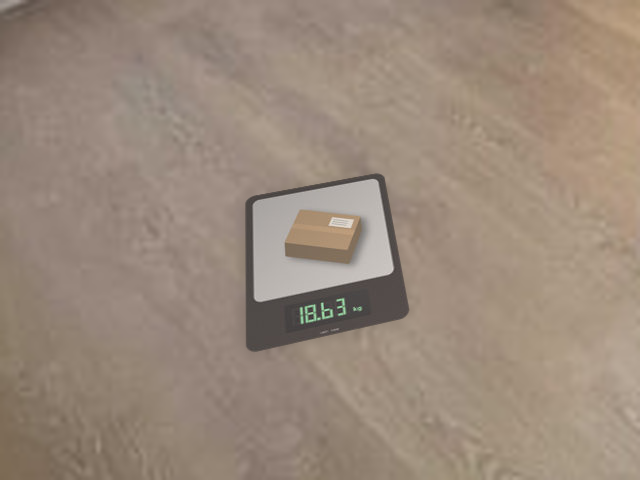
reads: **18.63** kg
